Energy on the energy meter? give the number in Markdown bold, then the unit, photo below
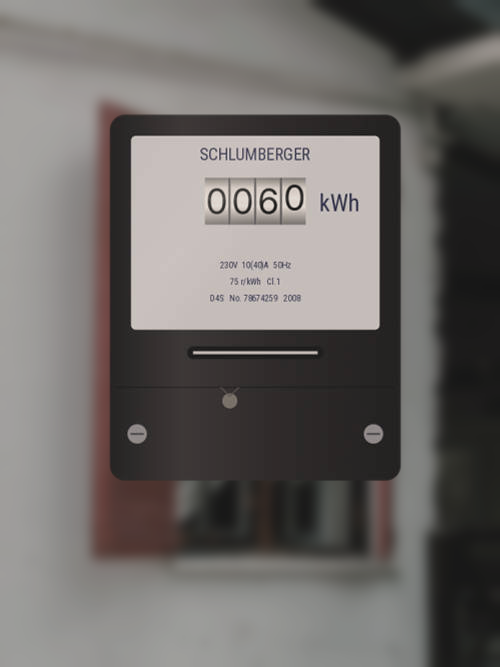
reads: **60** kWh
